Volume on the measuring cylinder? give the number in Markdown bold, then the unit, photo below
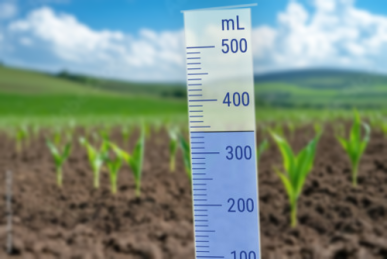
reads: **340** mL
